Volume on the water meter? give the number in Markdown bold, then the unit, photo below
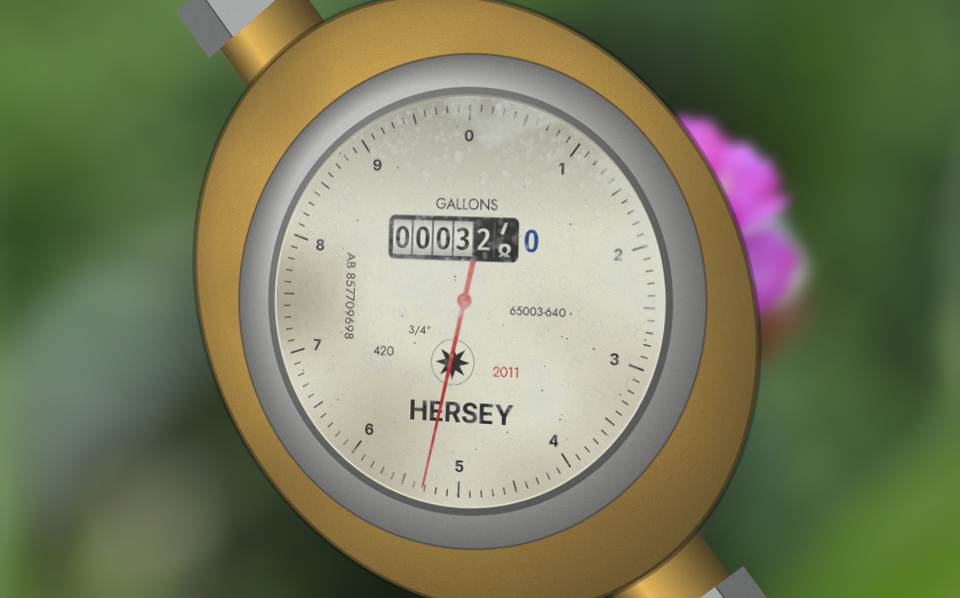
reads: **3275.3** gal
